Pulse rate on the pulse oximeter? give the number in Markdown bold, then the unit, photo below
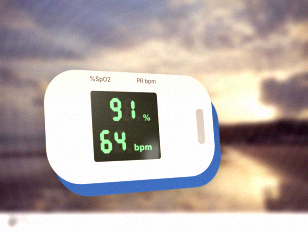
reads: **64** bpm
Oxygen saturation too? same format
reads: **91** %
